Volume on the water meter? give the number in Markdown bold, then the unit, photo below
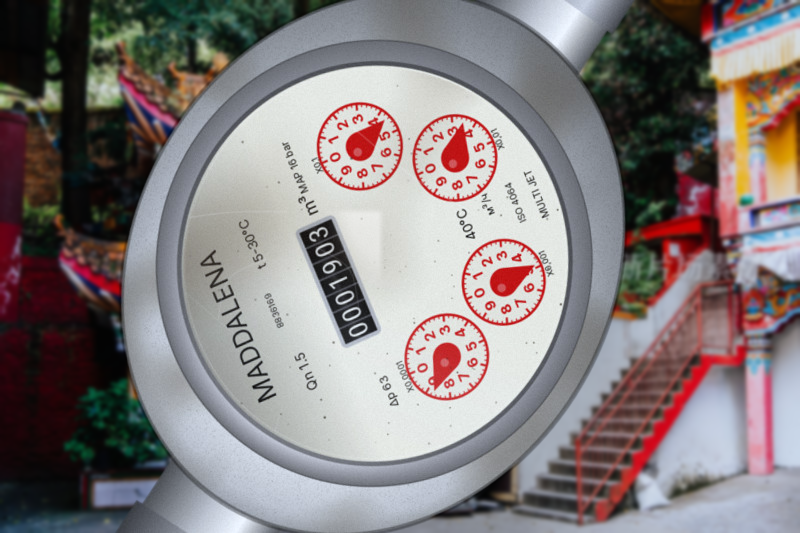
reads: **1903.4348** m³
